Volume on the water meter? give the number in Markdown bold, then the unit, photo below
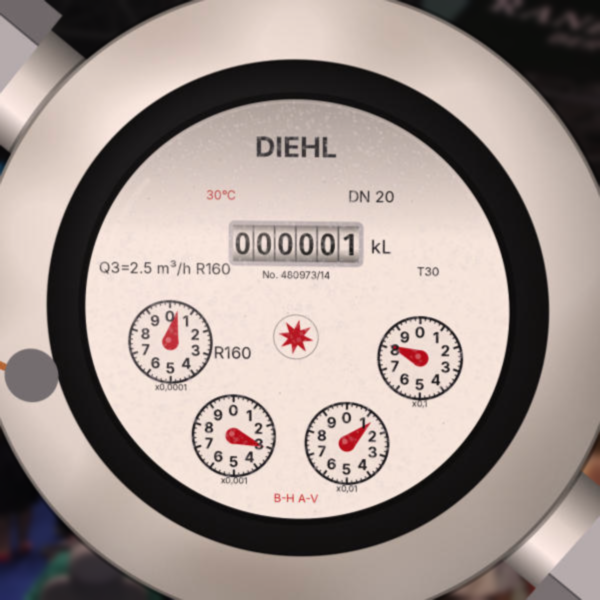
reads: **1.8130** kL
